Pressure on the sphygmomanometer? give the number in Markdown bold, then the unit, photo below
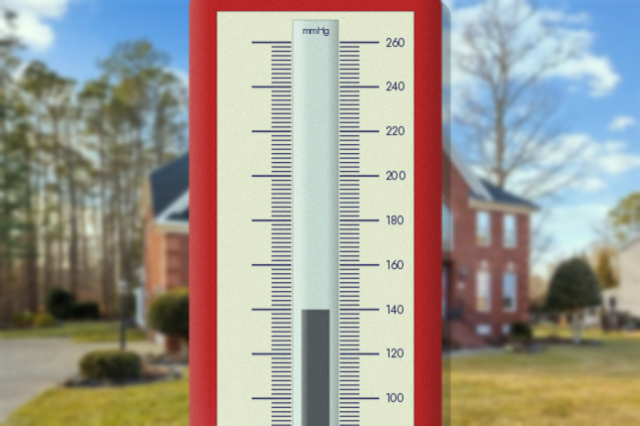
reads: **140** mmHg
